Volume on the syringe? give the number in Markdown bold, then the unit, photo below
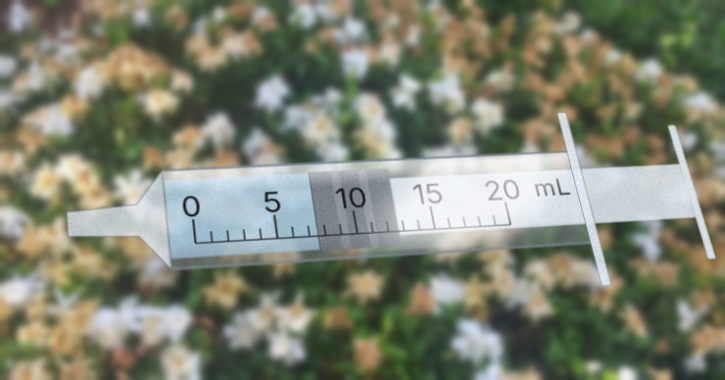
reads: **7.5** mL
